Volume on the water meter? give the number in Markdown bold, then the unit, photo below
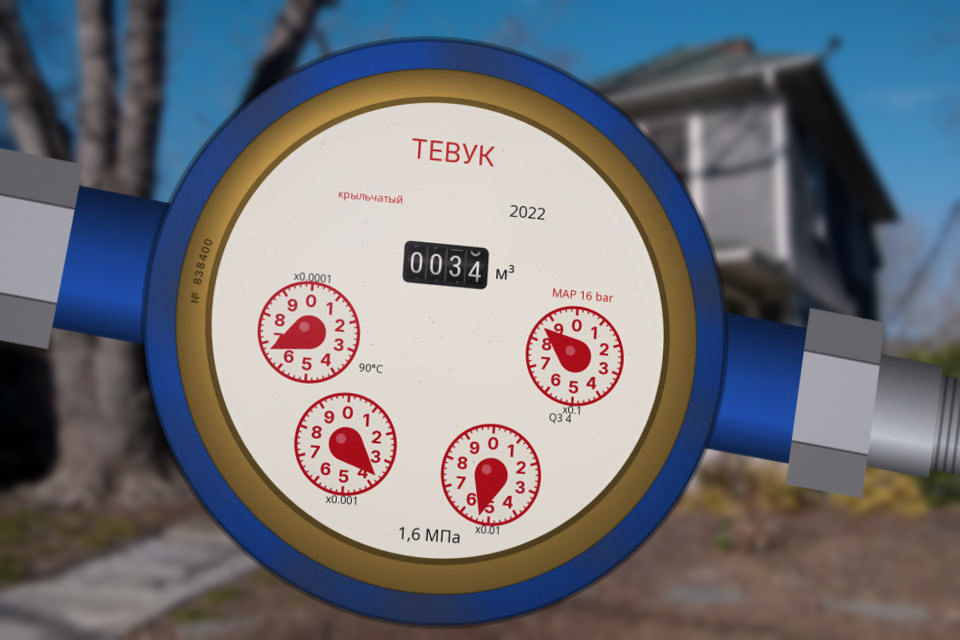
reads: **33.8536** m³
